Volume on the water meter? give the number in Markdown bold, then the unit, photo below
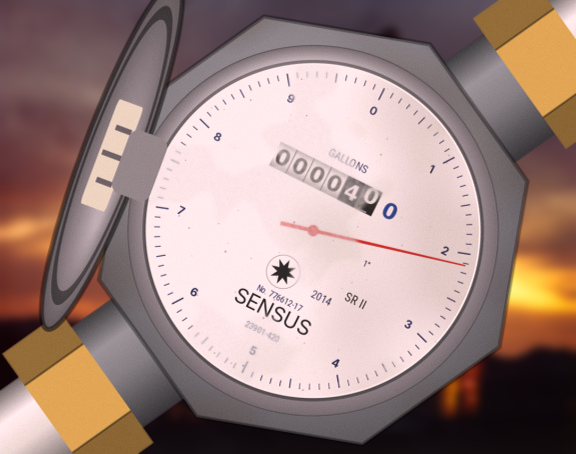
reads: **402.1** gal
